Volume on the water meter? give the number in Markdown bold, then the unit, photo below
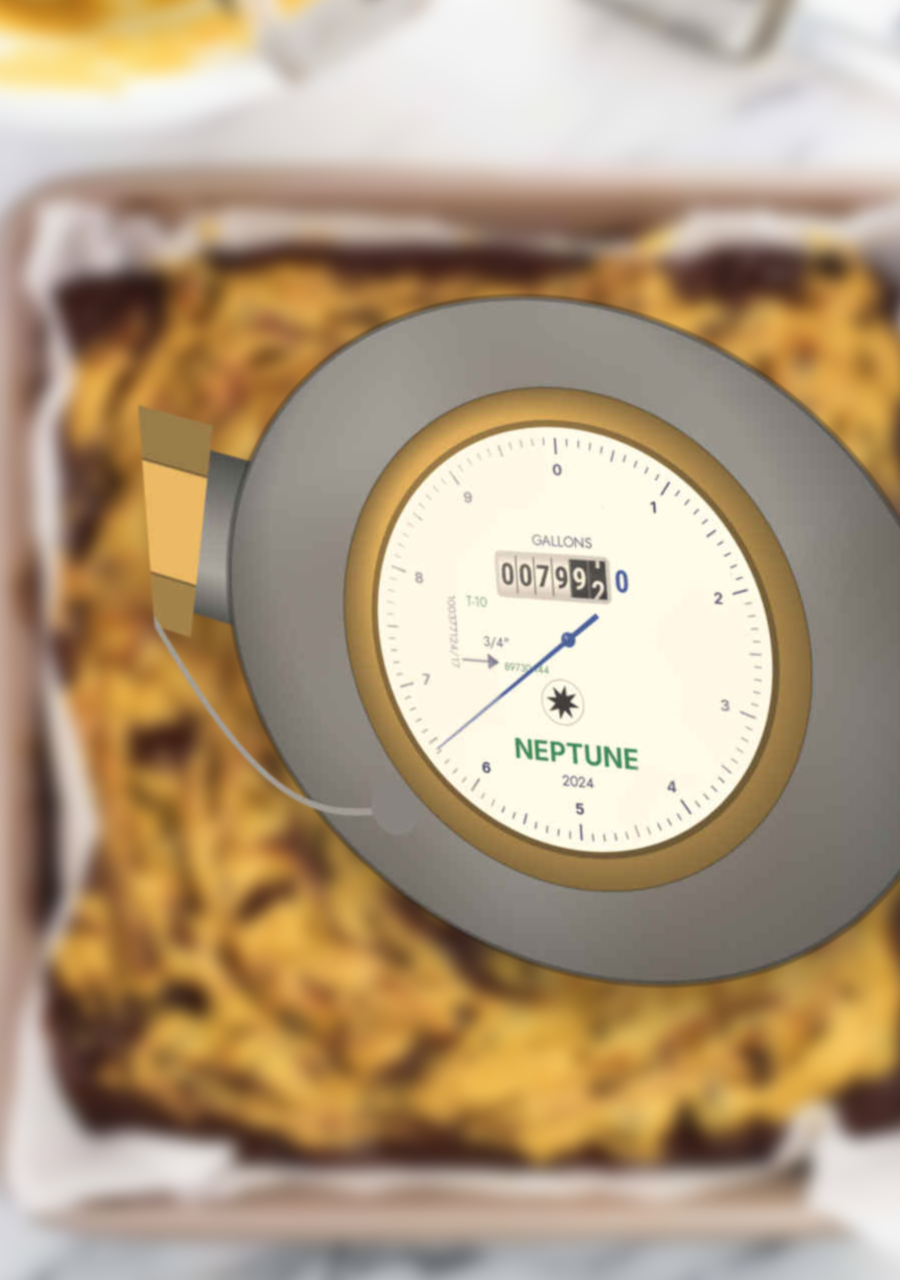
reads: **79916.4** gal
